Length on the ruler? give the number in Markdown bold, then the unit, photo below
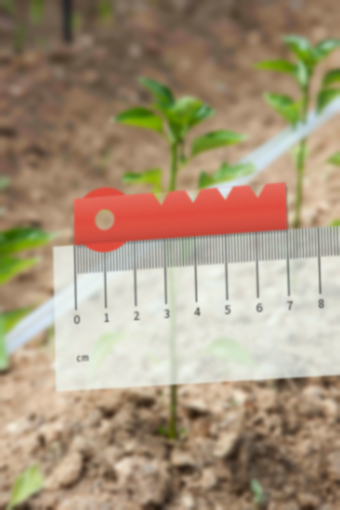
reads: **7** cm
